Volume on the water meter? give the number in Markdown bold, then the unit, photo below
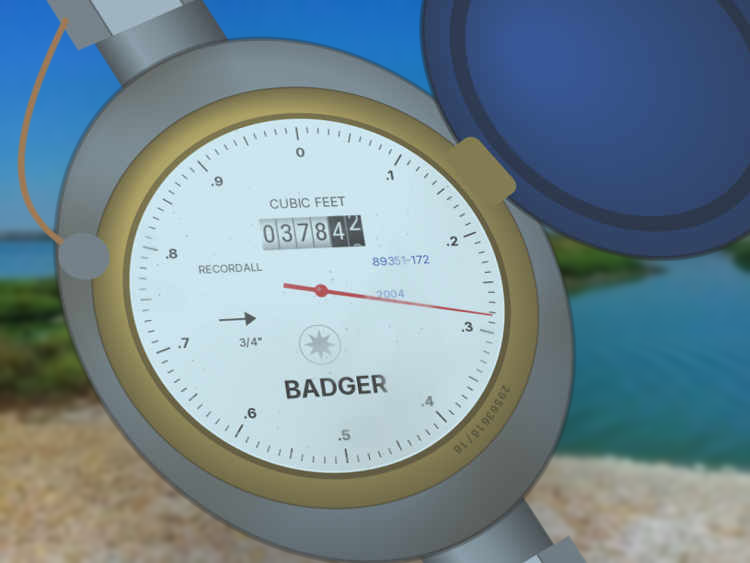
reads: **37842.28** ft³
